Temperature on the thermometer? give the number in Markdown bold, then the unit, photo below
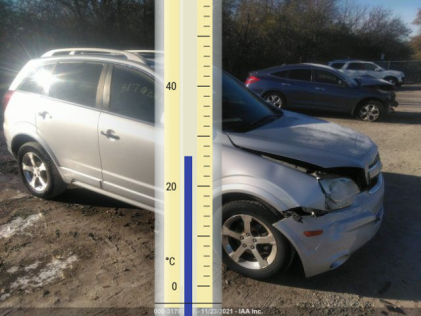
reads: **26** °C
